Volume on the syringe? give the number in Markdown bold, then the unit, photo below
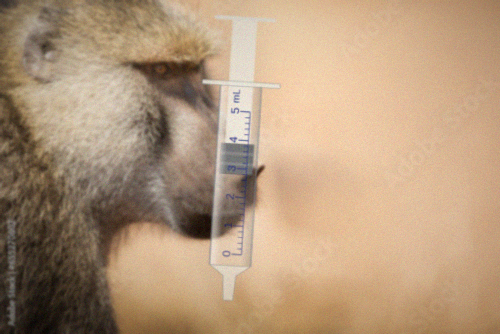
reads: **2.8** mL
